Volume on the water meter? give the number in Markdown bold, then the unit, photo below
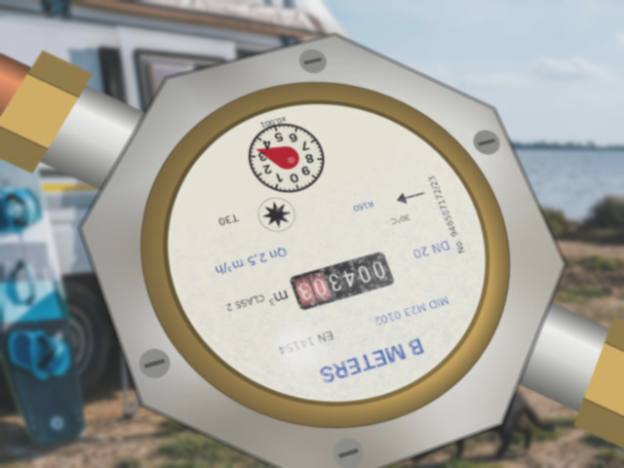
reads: **43.033** m³
